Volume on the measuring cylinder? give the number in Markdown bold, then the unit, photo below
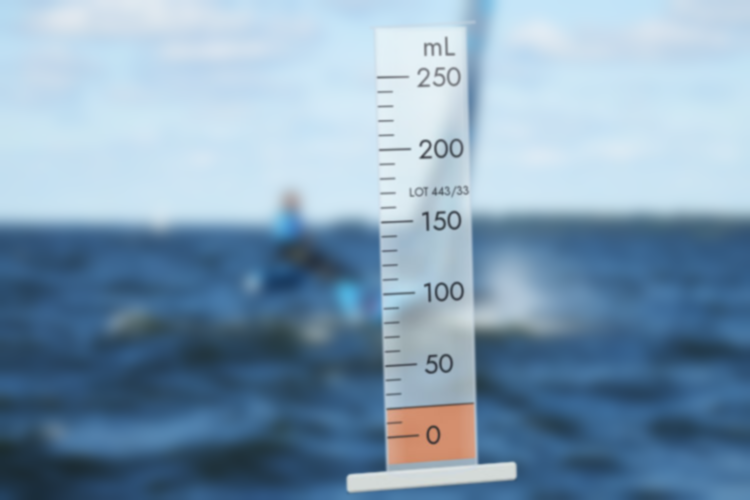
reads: **20** mL
